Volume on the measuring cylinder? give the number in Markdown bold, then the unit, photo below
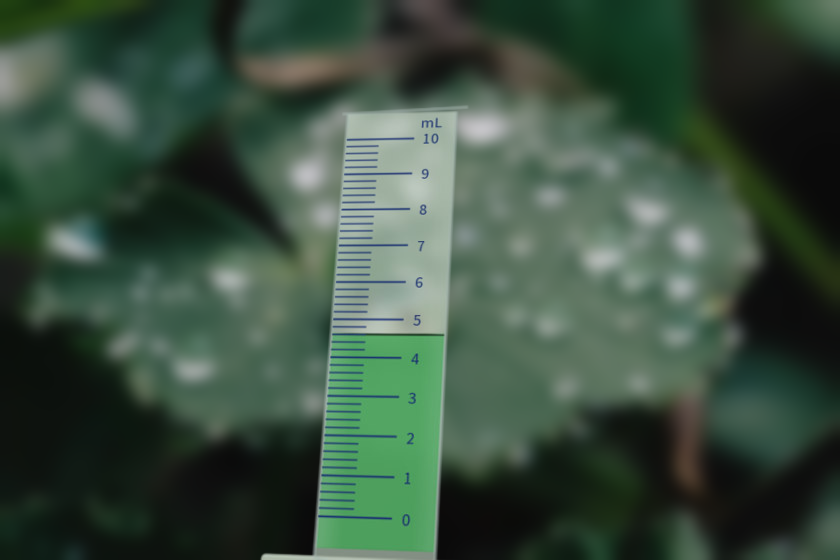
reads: **4.6** mL
